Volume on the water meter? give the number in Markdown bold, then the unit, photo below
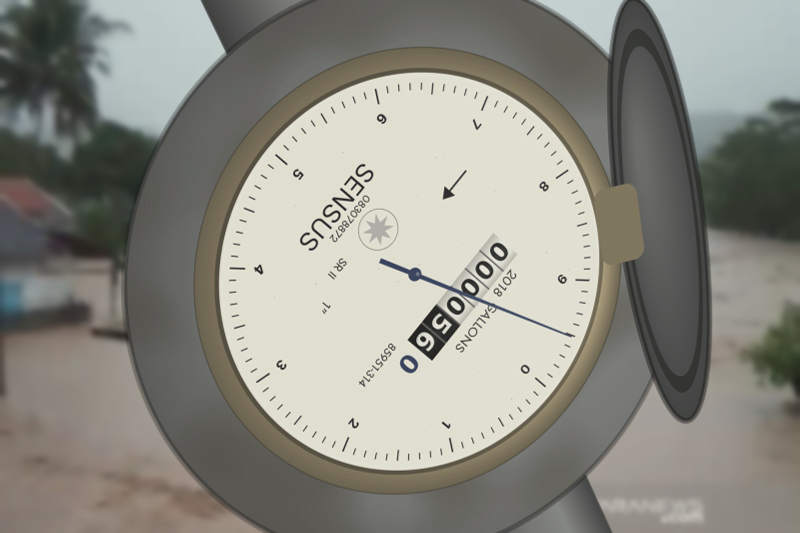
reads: **559.5** gal
